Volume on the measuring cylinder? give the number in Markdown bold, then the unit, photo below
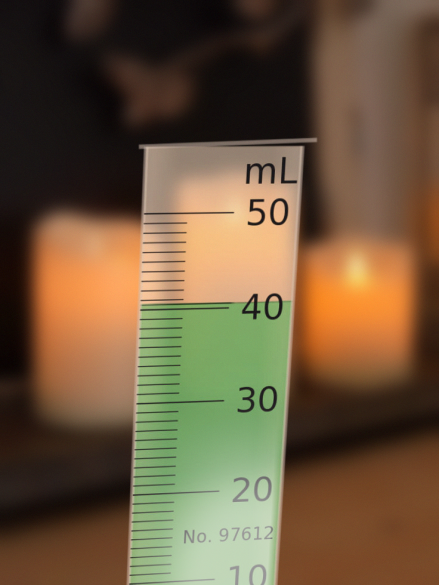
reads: **40.5** mL
